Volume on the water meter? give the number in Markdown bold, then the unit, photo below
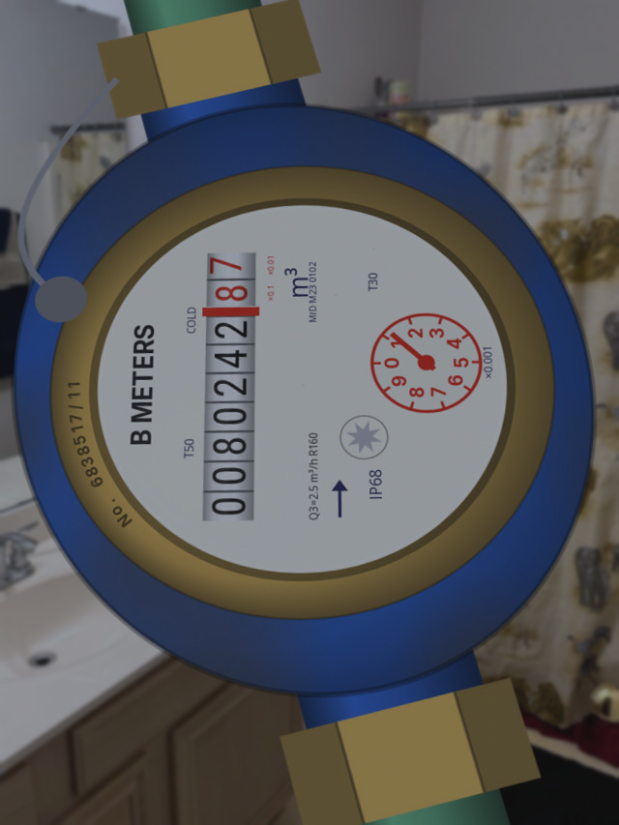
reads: **80242.871** m³
